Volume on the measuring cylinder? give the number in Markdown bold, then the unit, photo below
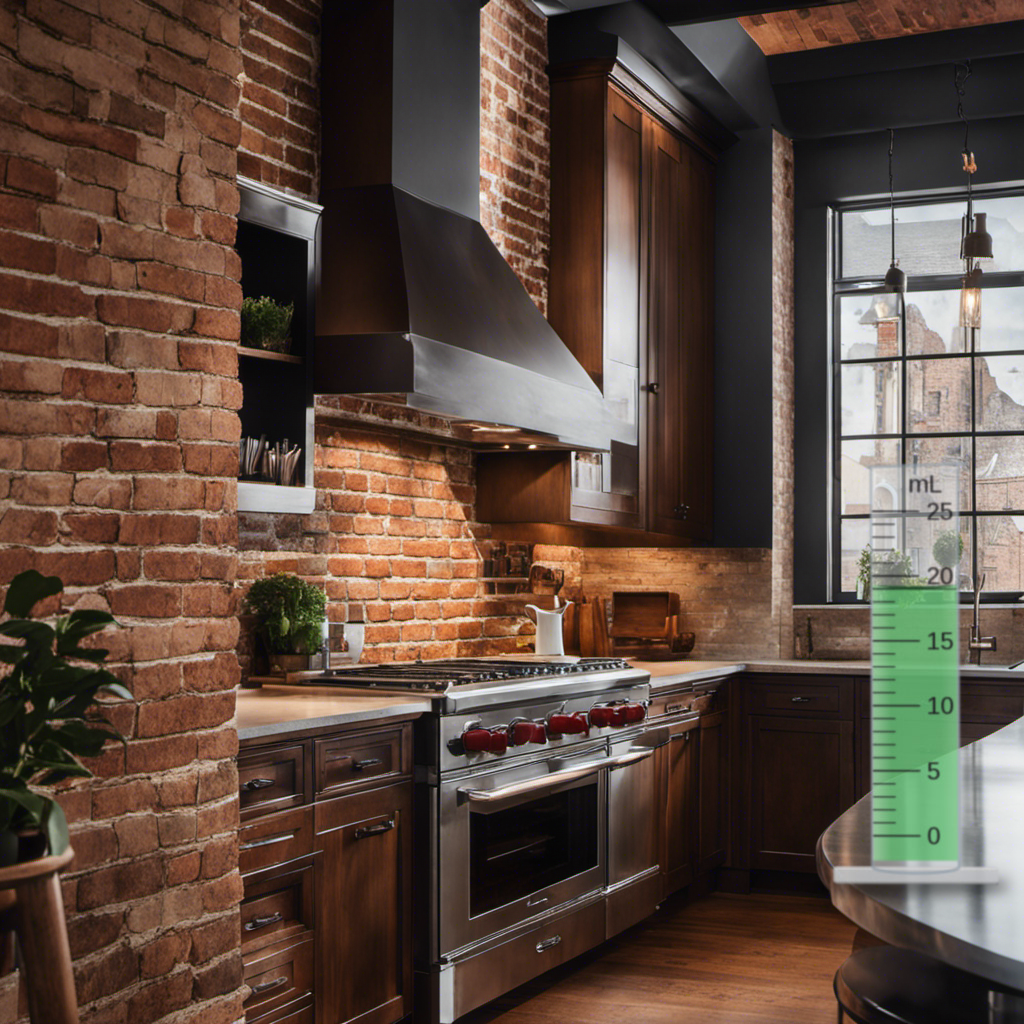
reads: **19** mL
